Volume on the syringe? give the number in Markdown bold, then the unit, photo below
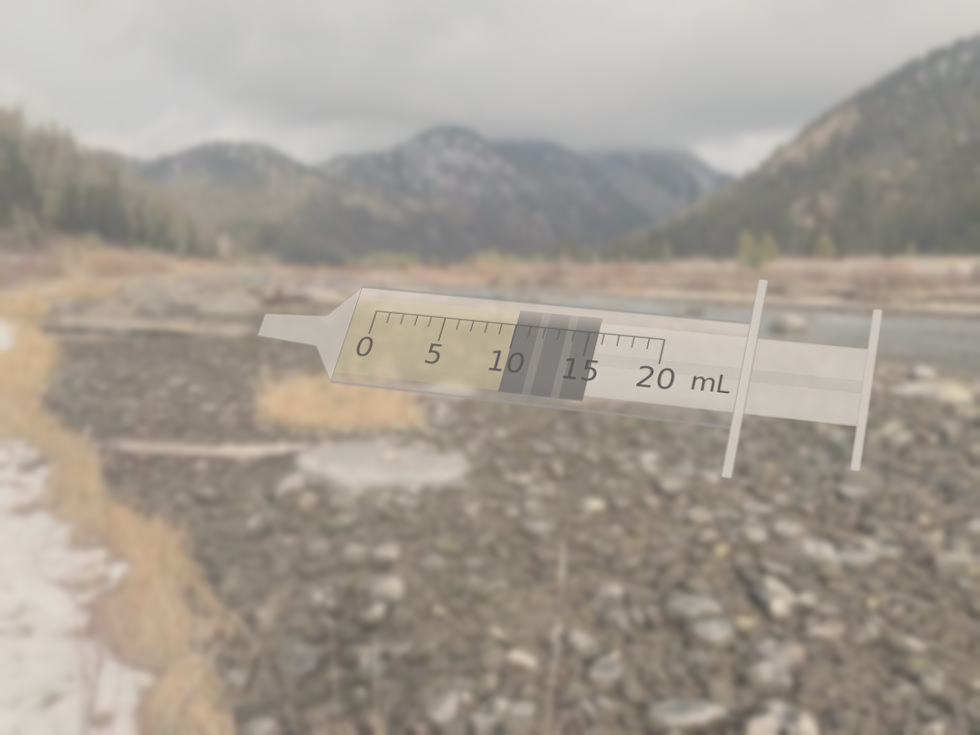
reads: **10** mL
